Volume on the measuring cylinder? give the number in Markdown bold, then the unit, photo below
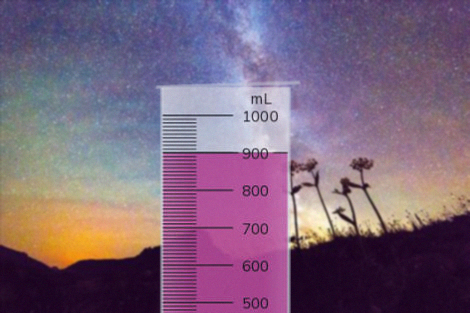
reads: **900** mL
